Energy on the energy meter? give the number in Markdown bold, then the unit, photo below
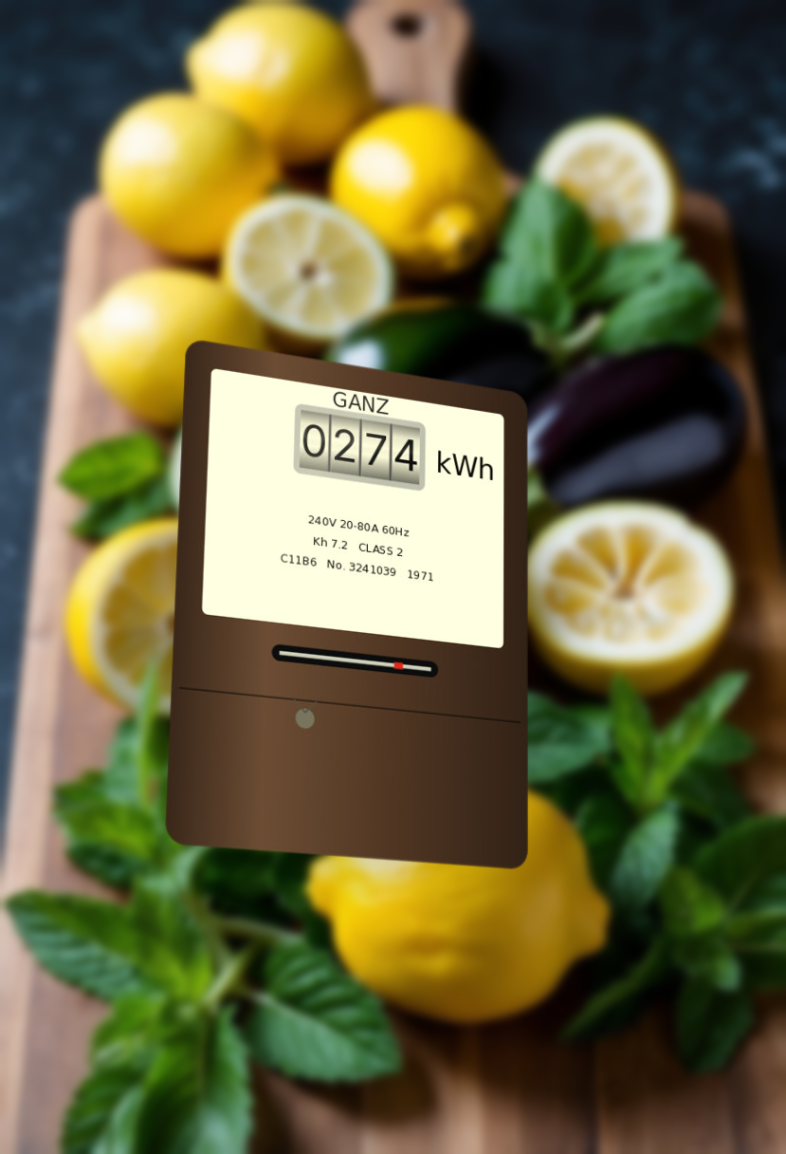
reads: **274** kWh
